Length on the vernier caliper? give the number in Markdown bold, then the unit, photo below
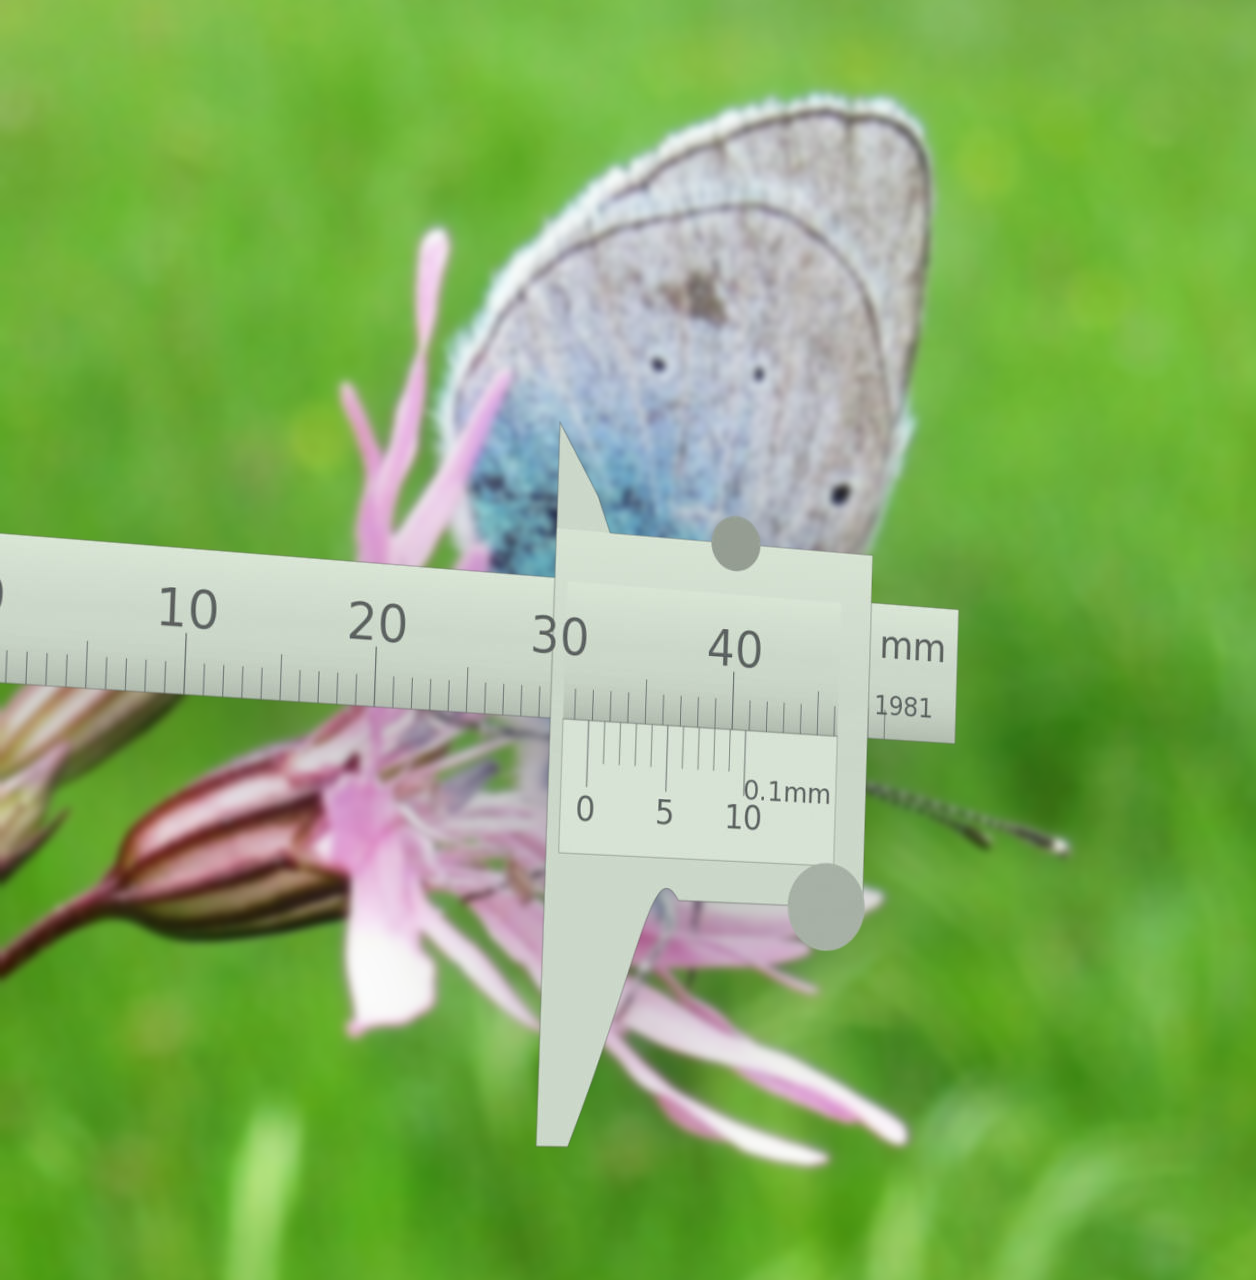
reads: **31.8** mm
